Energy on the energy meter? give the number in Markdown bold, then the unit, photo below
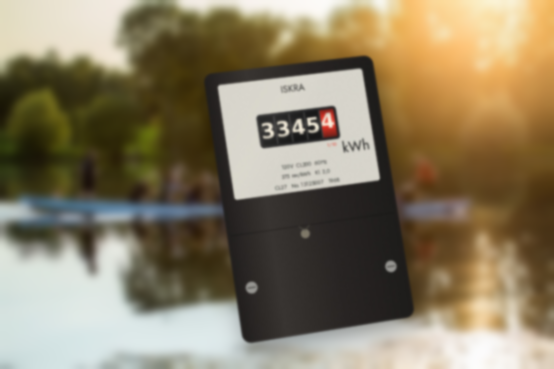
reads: **3345.4** kWh
